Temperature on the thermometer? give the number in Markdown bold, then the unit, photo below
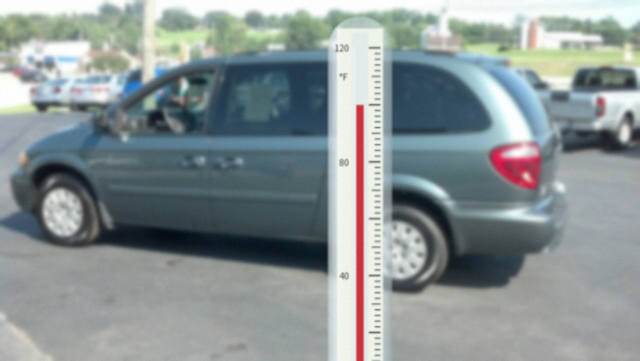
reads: **100** °F
